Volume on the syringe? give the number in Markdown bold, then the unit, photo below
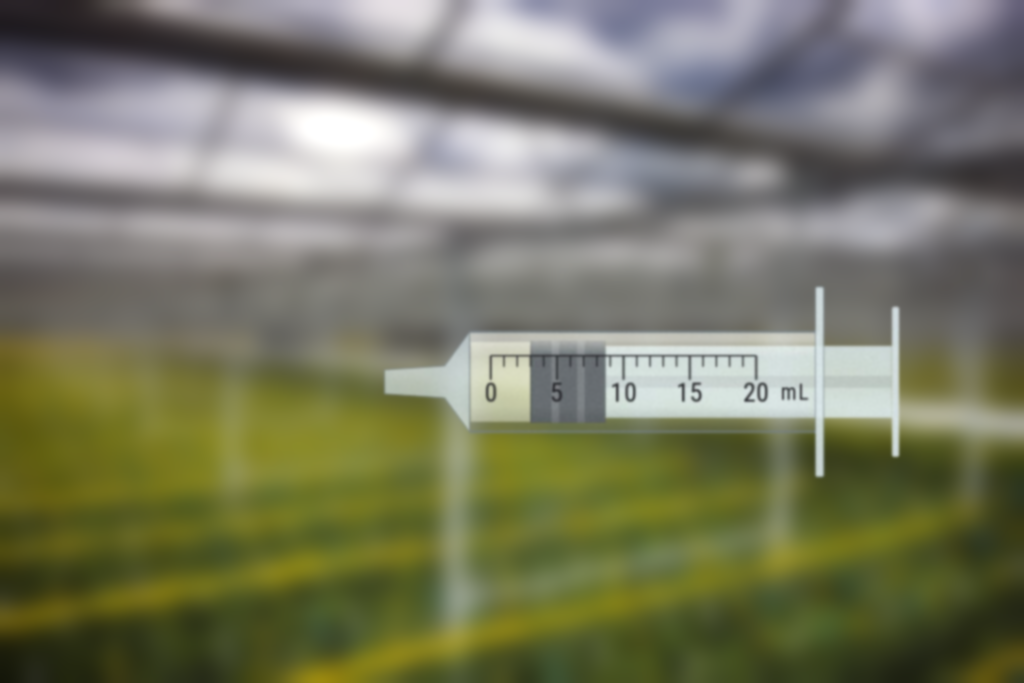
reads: **3** mL
